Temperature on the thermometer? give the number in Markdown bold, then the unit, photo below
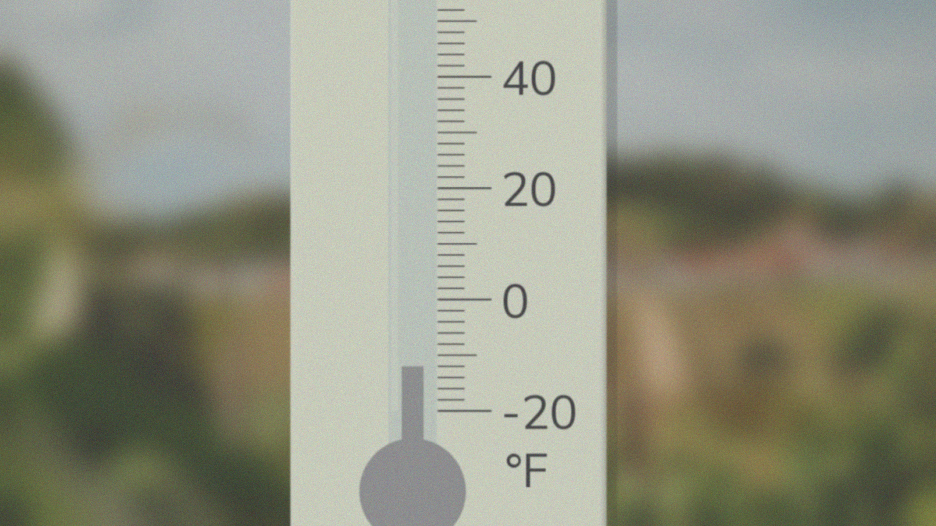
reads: **-12** °F
